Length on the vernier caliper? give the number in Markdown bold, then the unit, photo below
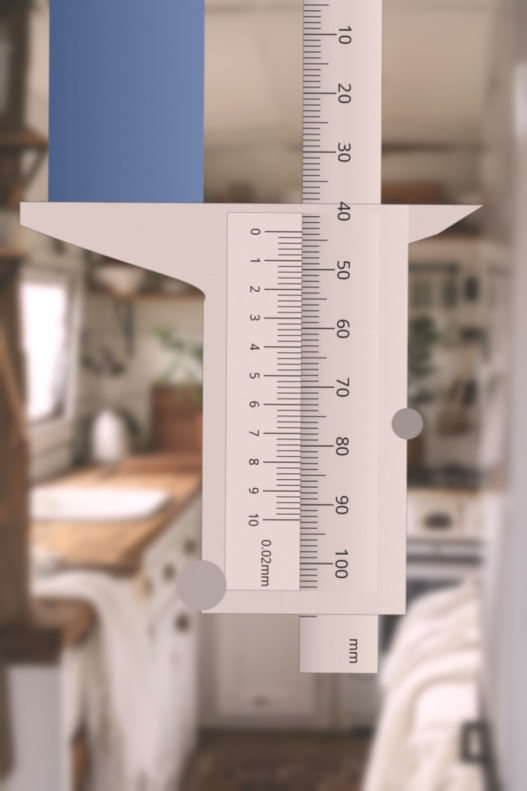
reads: **43.6** mm
